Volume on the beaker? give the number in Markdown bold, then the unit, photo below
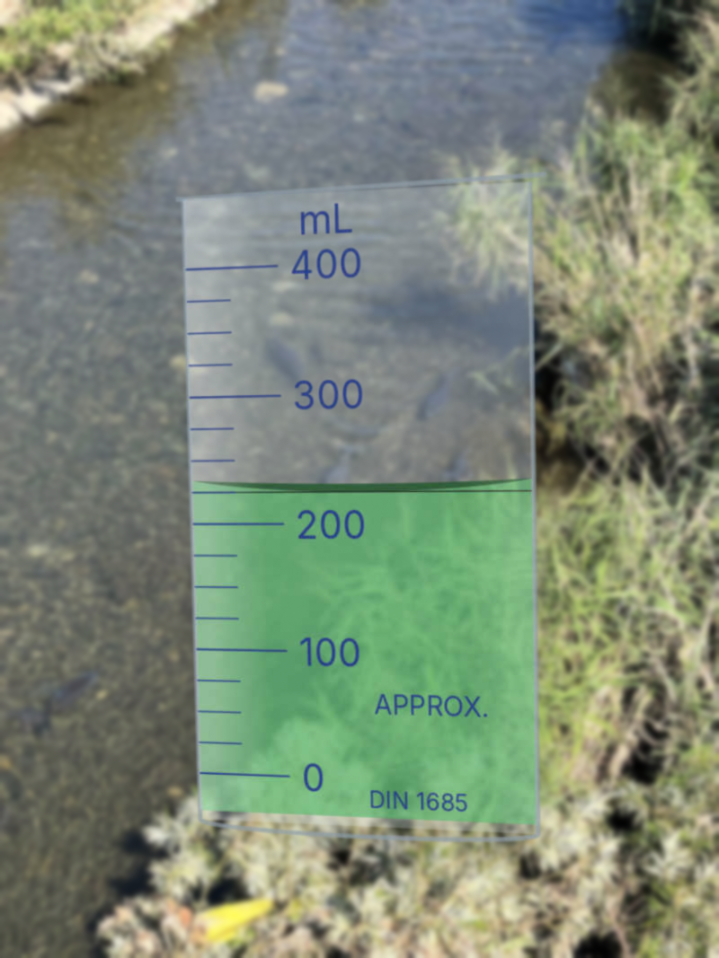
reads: **225** mL
